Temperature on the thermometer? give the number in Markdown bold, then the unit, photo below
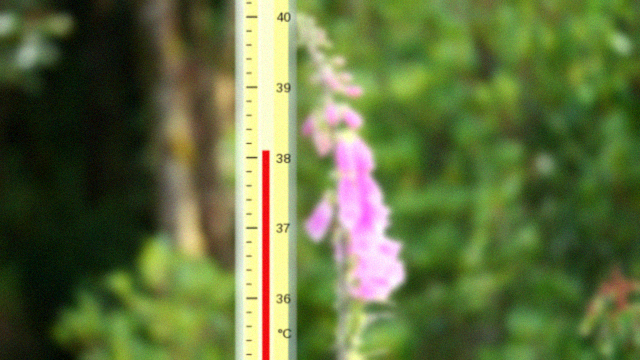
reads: **38.1** °C
